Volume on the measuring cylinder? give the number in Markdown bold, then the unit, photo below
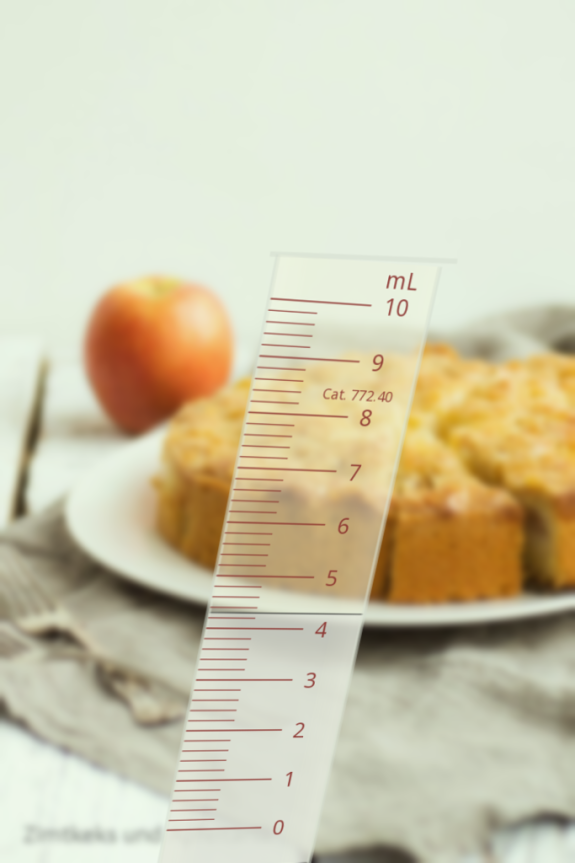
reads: **4.3** mL
